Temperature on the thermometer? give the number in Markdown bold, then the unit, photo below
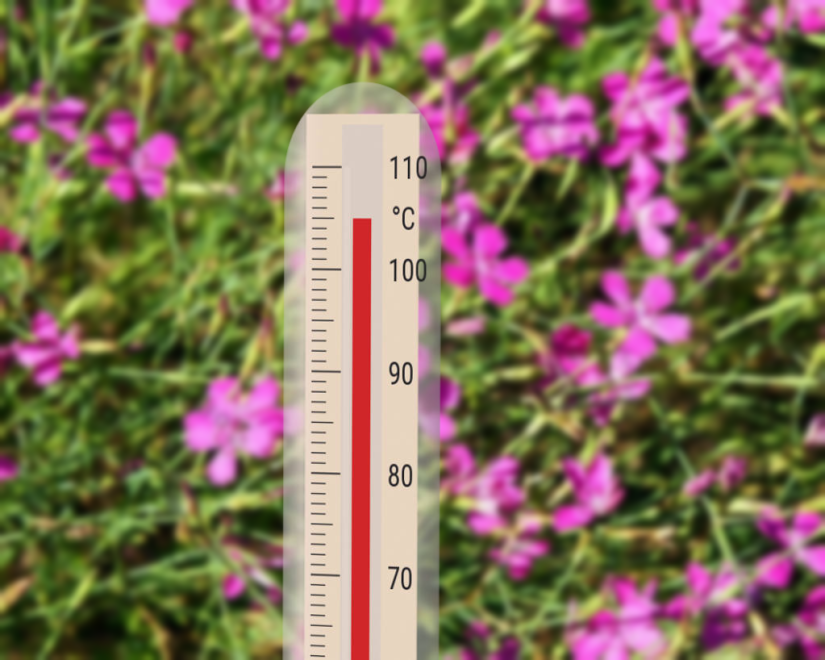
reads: **105** °C
